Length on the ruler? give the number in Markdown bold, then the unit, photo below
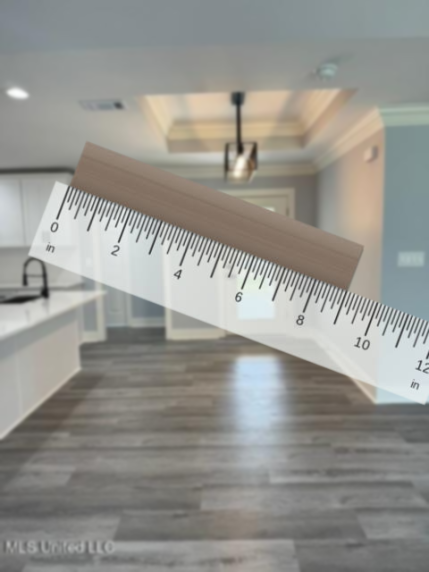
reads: **9** in
